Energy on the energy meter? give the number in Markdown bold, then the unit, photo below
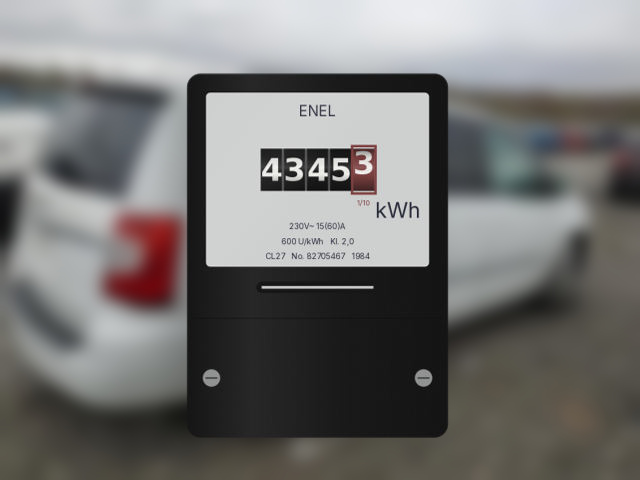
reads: **4345.3** kWh
